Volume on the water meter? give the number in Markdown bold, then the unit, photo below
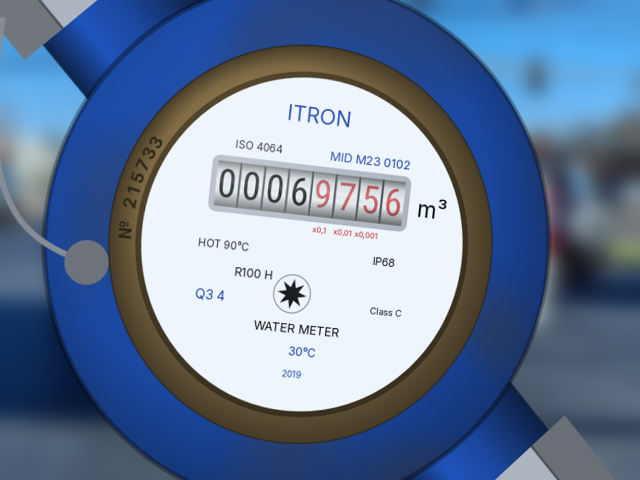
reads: **6.9756** m³
